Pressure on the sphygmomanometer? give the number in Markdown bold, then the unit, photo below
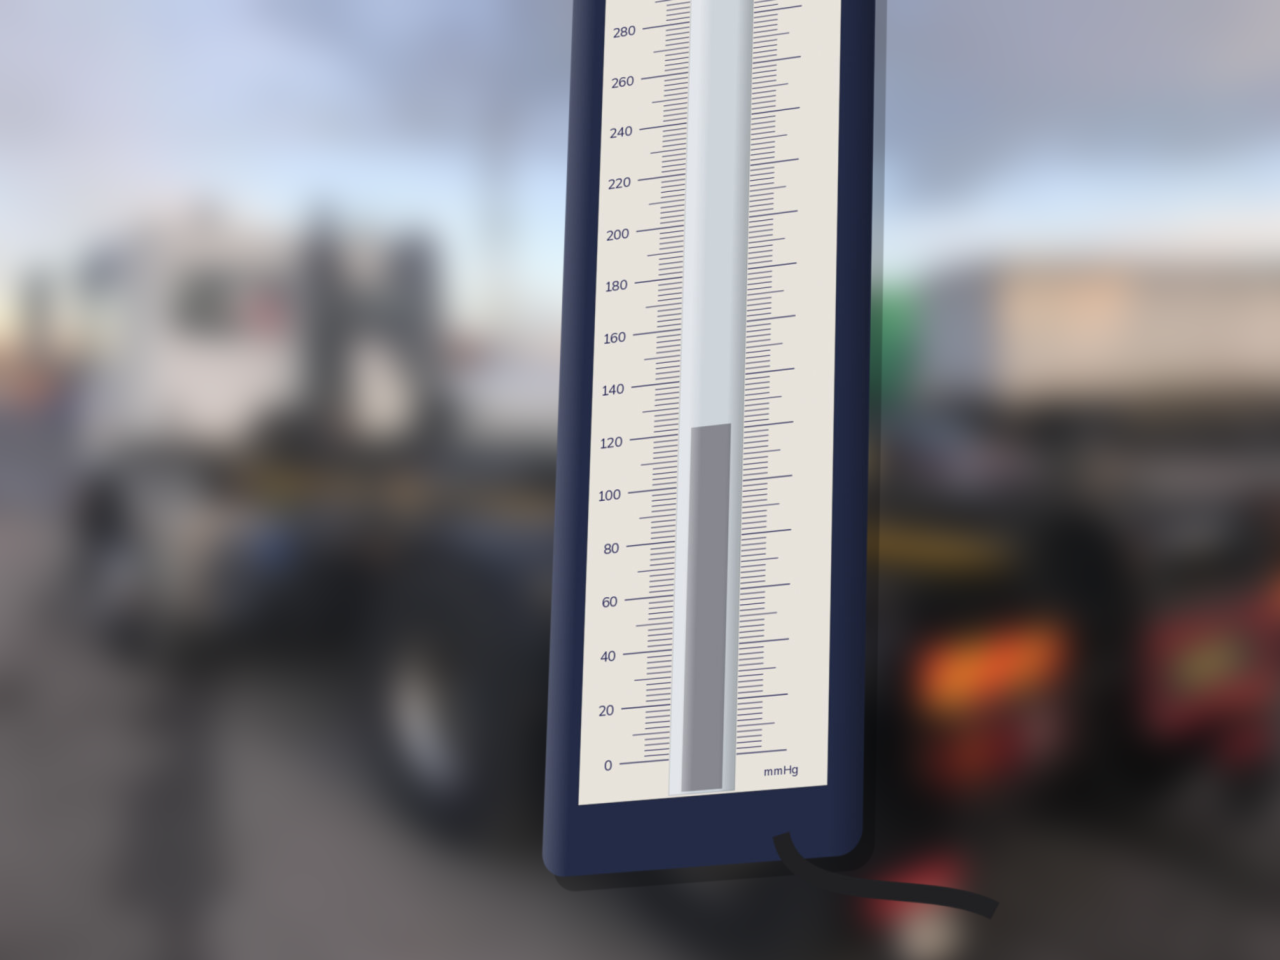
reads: **122** mmHg
